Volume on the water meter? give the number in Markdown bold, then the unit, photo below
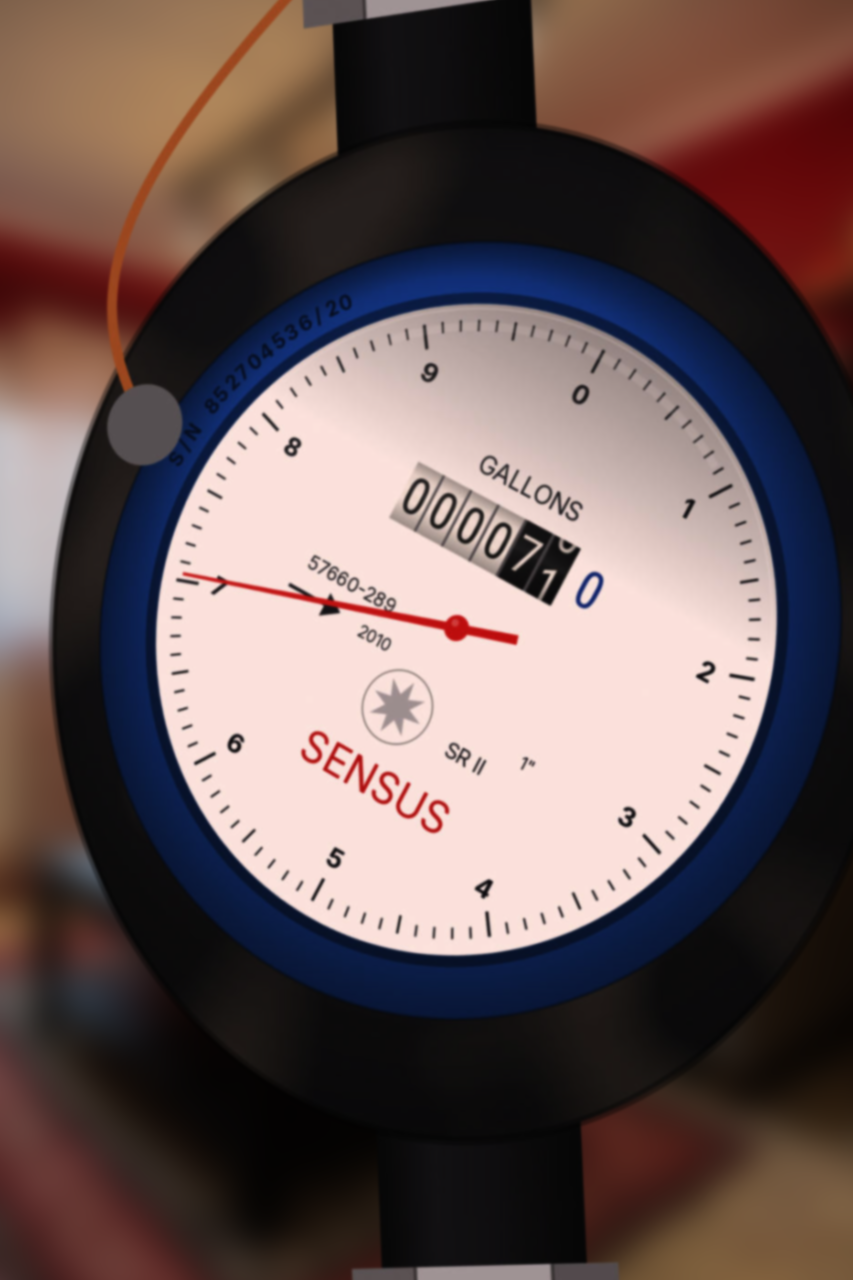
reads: **707.0** gal
